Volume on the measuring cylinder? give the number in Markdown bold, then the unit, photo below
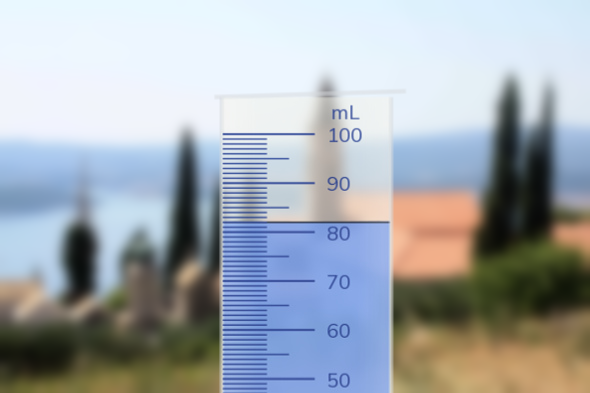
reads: **82** mL
